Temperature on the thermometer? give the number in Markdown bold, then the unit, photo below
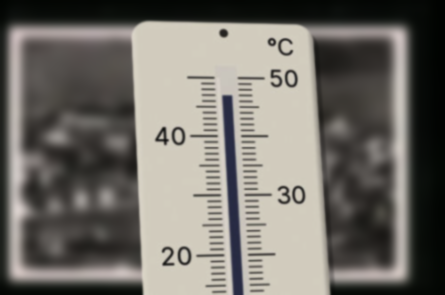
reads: **47** °C
